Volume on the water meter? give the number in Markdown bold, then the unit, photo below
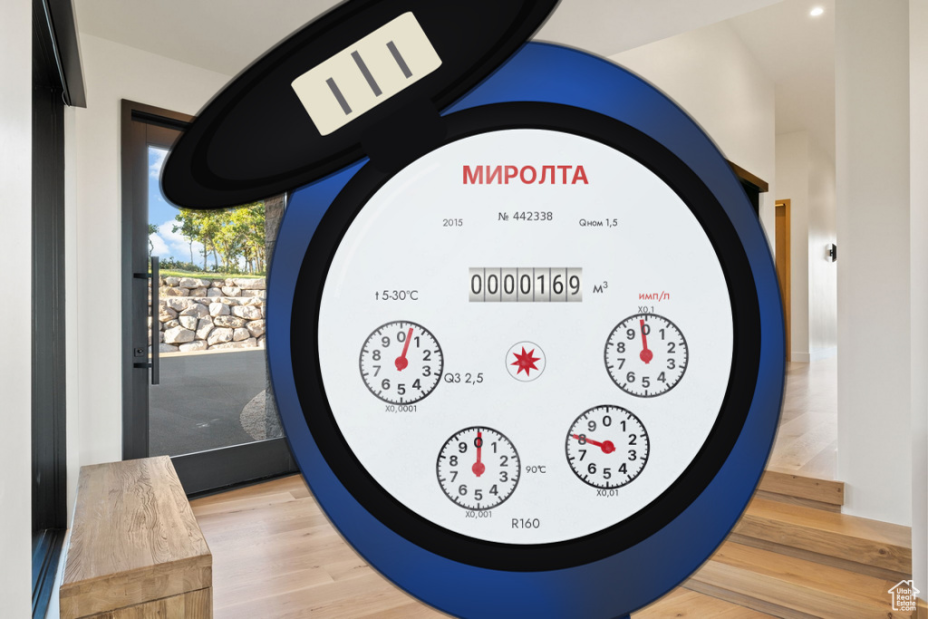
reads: **168.9800** m³
